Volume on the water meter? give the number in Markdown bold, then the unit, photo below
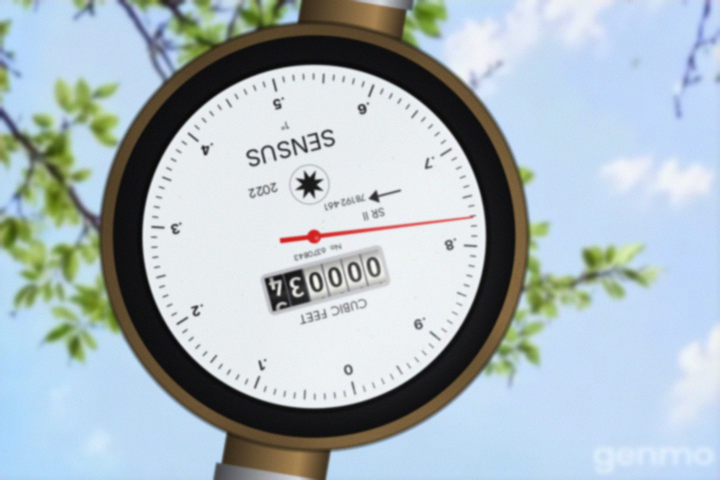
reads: **33.77** ft³
